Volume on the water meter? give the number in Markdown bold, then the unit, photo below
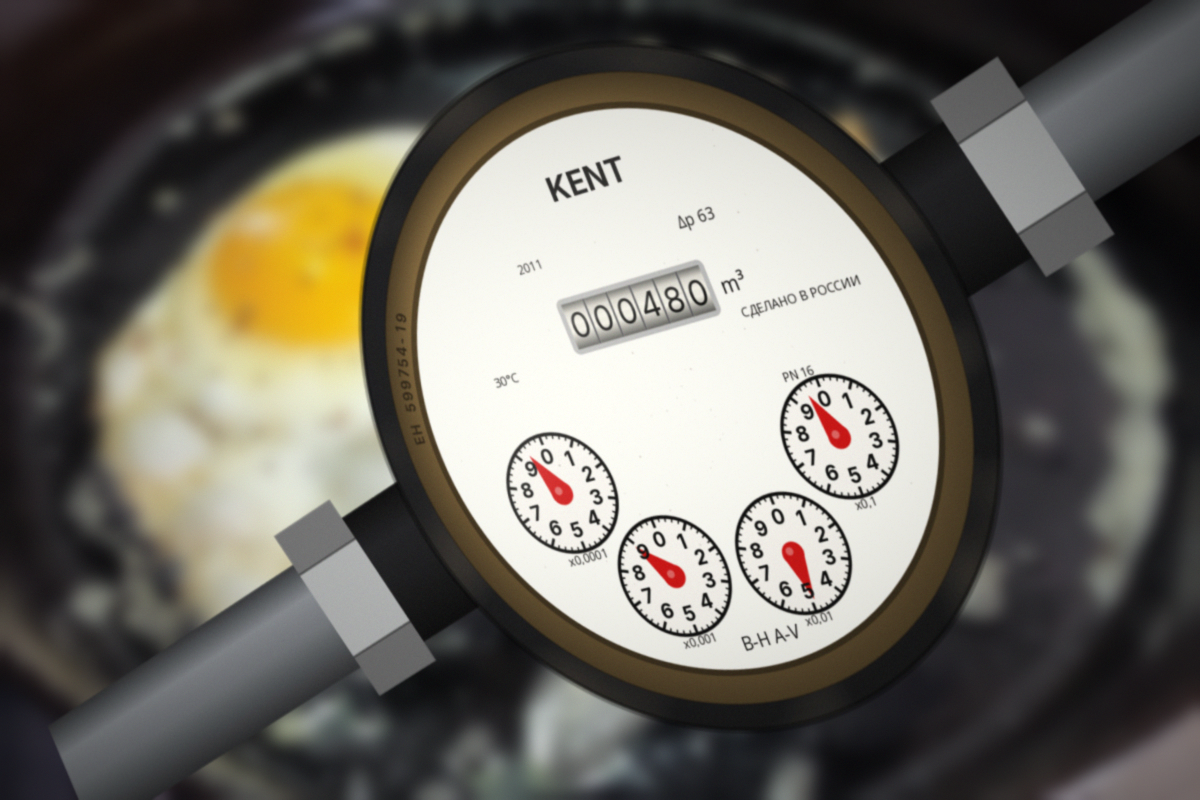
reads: **479.9489** m³
